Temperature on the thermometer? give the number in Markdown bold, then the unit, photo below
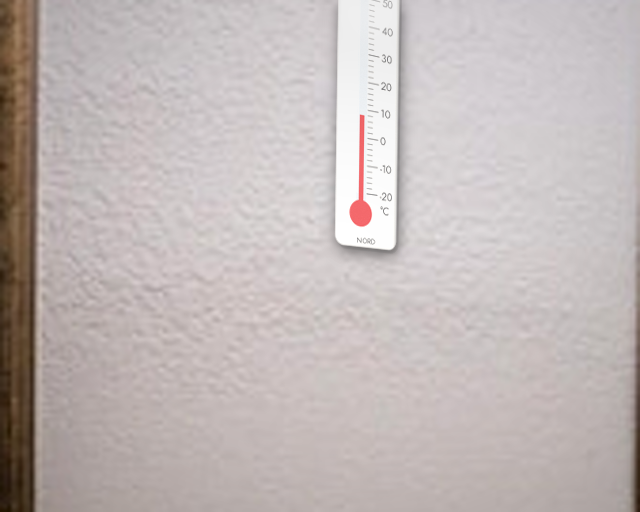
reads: **8** °C
